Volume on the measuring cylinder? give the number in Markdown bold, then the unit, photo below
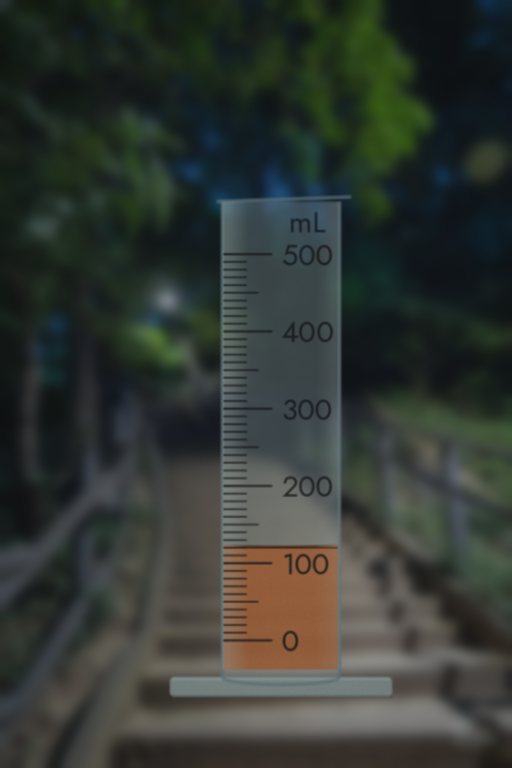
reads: **120** mL
